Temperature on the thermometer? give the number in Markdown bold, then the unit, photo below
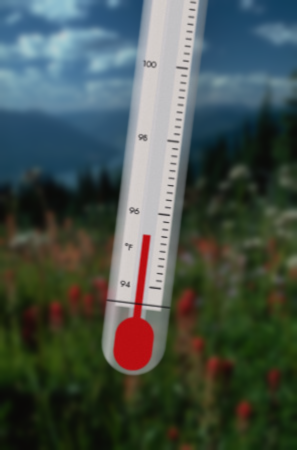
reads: **95.4** °F
